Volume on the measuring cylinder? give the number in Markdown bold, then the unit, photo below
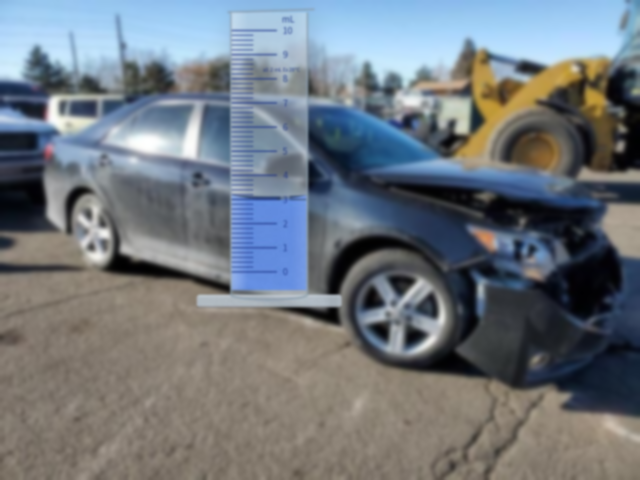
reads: **3** mL
